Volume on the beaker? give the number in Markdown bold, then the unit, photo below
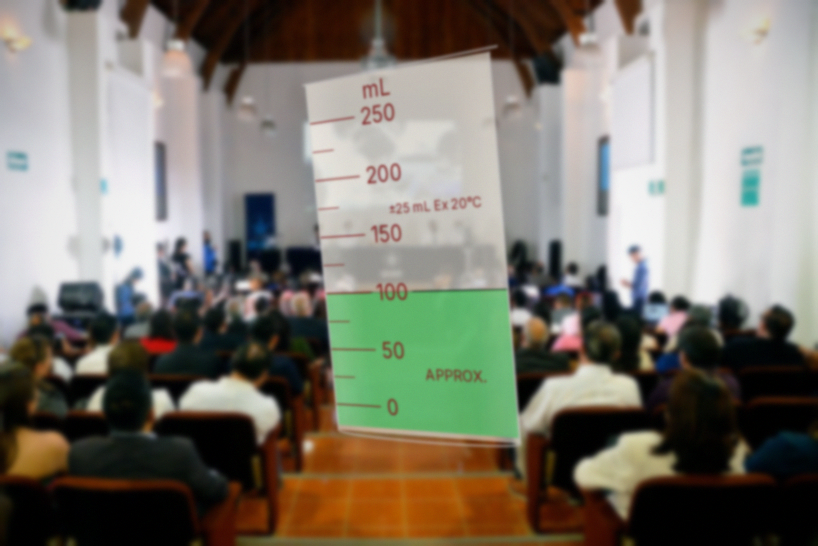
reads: **100** mL
